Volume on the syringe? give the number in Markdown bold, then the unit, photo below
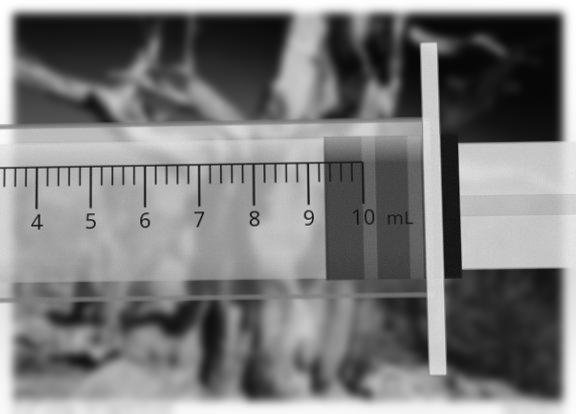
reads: **9.3** mL
